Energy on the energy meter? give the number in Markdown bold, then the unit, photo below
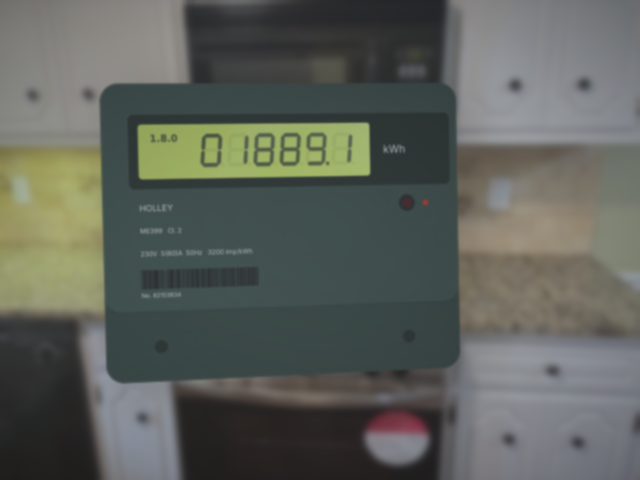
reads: **1889.1** kWh
